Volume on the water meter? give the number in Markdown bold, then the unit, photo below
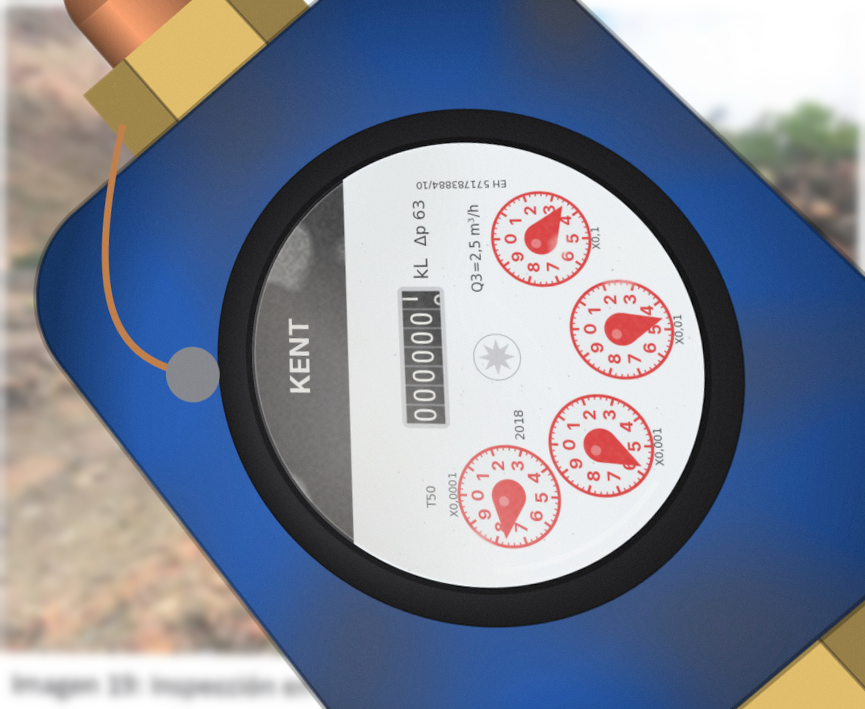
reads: **1.3457** kL
